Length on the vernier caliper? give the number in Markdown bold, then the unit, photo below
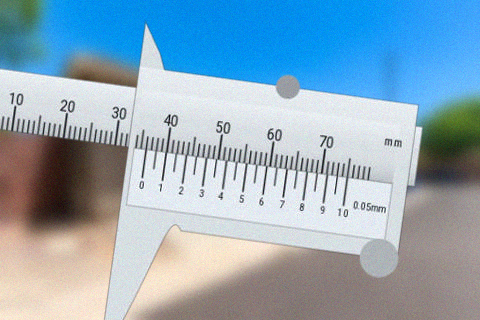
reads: **36.0** mm
